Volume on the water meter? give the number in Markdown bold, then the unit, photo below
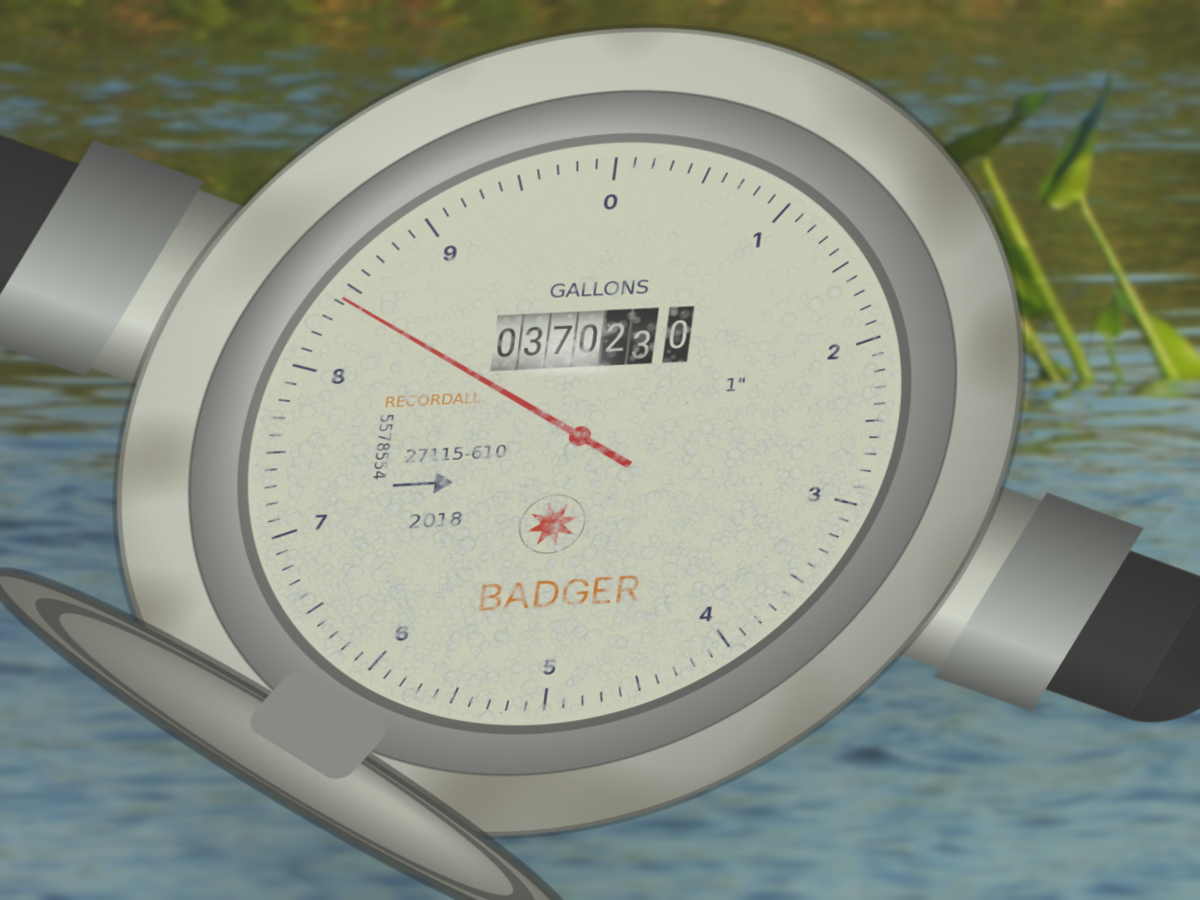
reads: **370228.4** gal
